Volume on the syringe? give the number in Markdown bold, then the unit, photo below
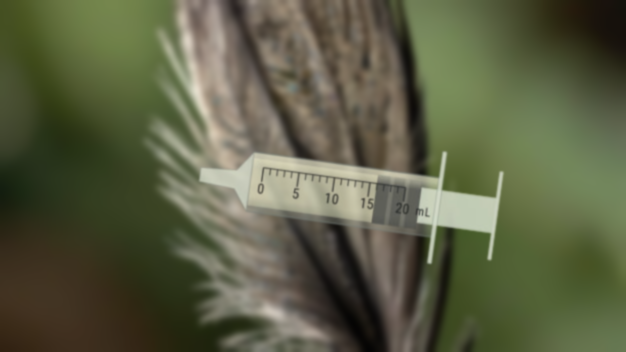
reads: **16** mL
